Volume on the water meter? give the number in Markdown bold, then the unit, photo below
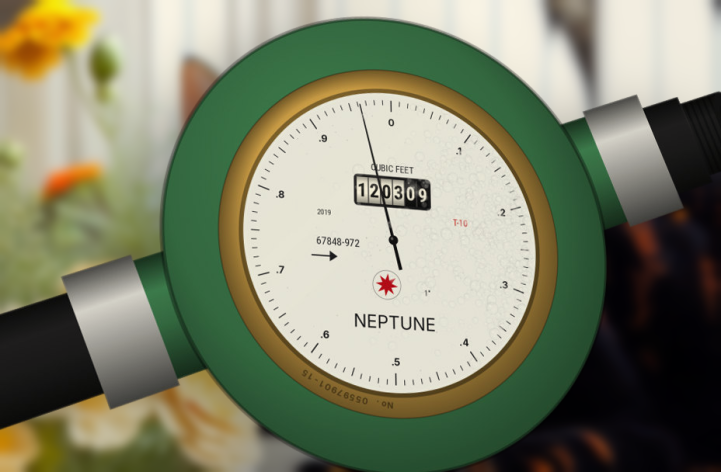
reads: **120308.96** ft³
